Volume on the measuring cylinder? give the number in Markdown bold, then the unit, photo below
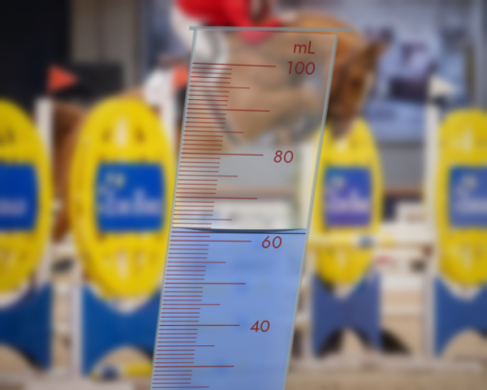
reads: **62** mL
